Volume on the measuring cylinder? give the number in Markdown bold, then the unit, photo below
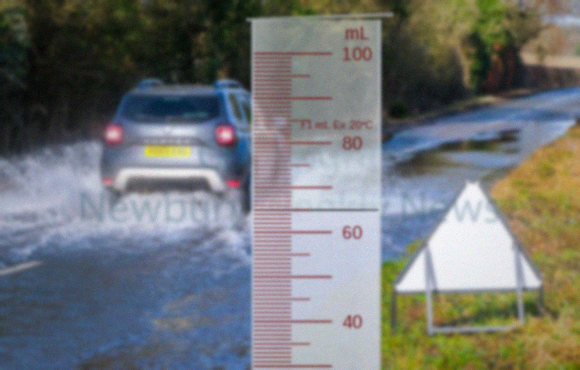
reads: **65** mL
